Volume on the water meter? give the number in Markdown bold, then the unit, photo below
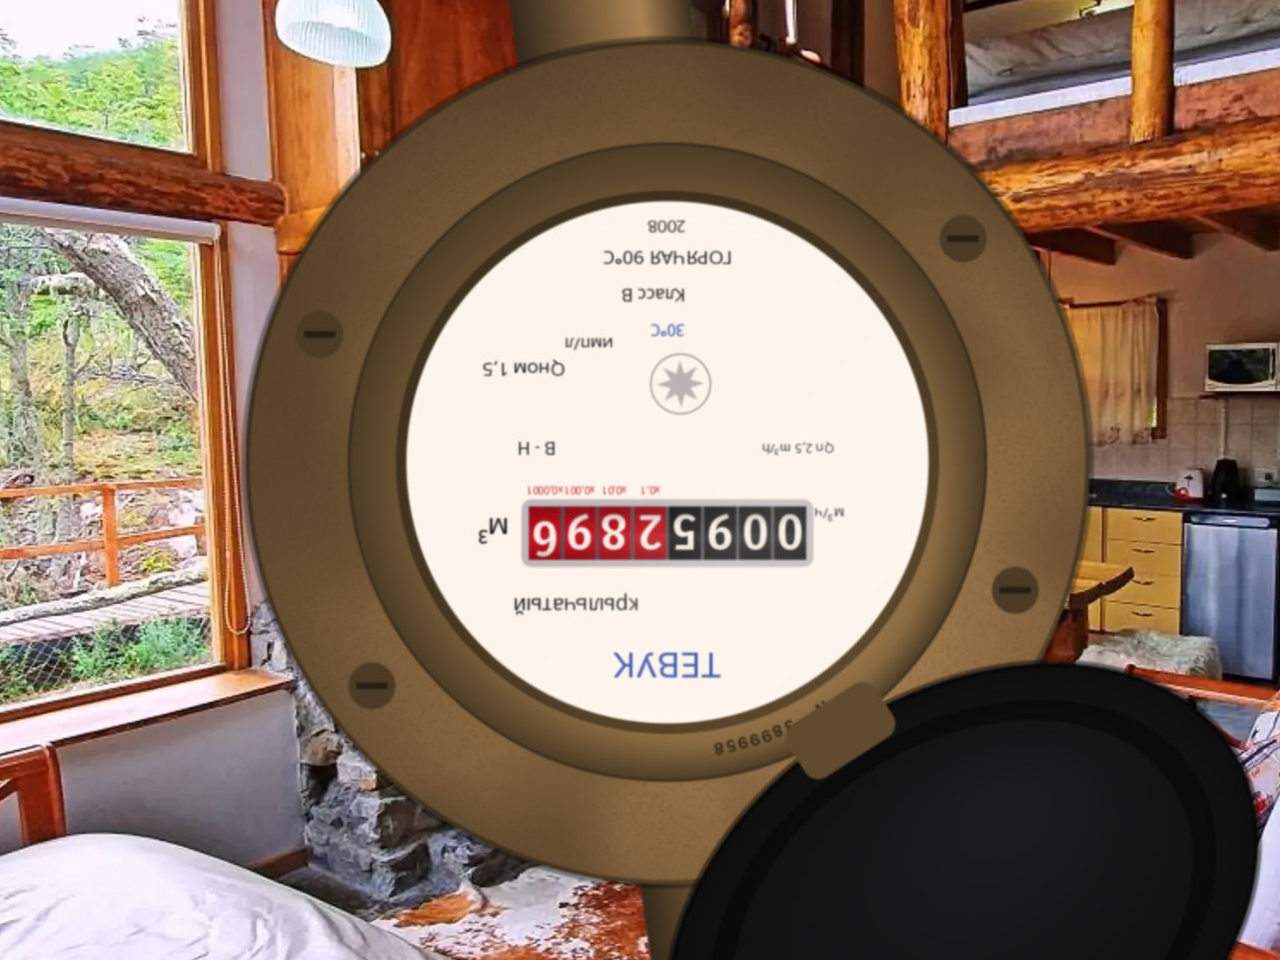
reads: **95.2896** m³
